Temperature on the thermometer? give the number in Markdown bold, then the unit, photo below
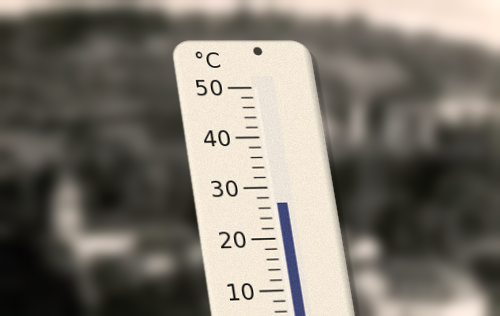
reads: **27** °C
